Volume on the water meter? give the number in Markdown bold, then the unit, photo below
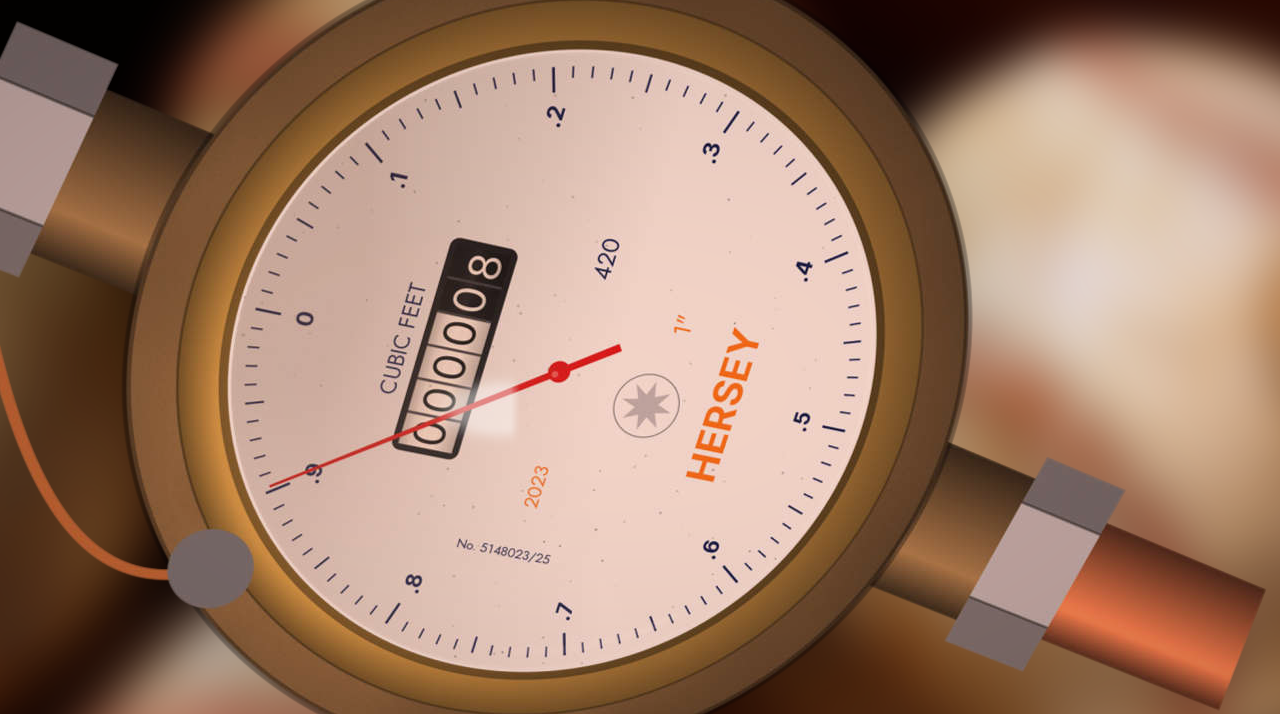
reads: **7.90** ft³
